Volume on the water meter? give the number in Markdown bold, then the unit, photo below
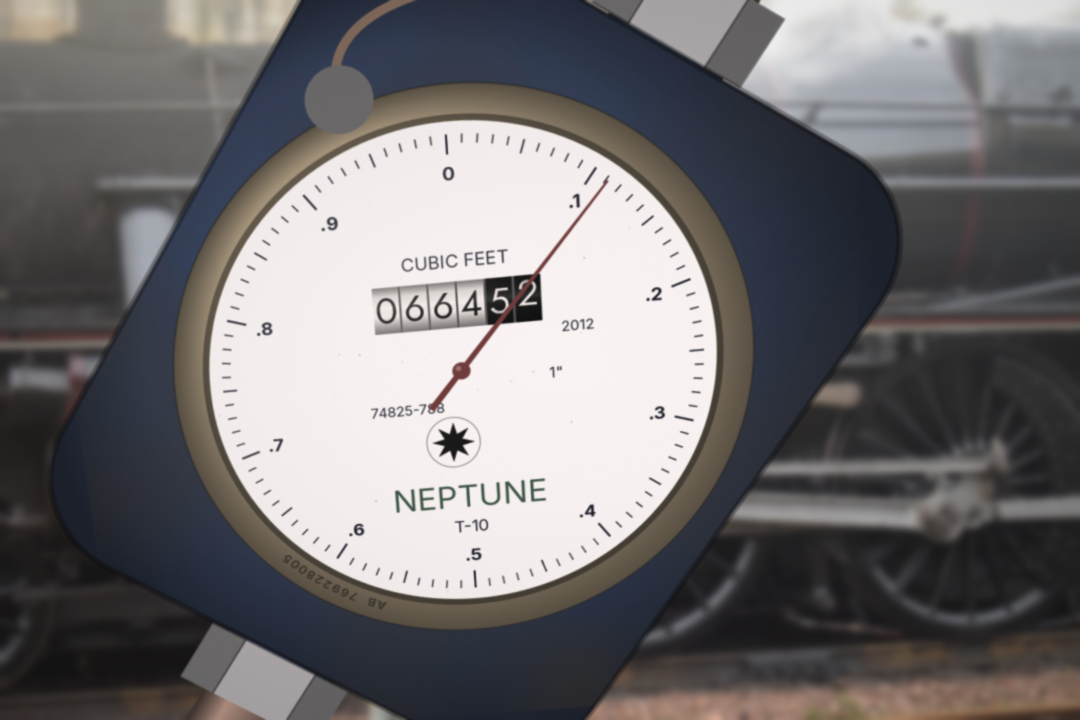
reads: **66452.11** ft³
